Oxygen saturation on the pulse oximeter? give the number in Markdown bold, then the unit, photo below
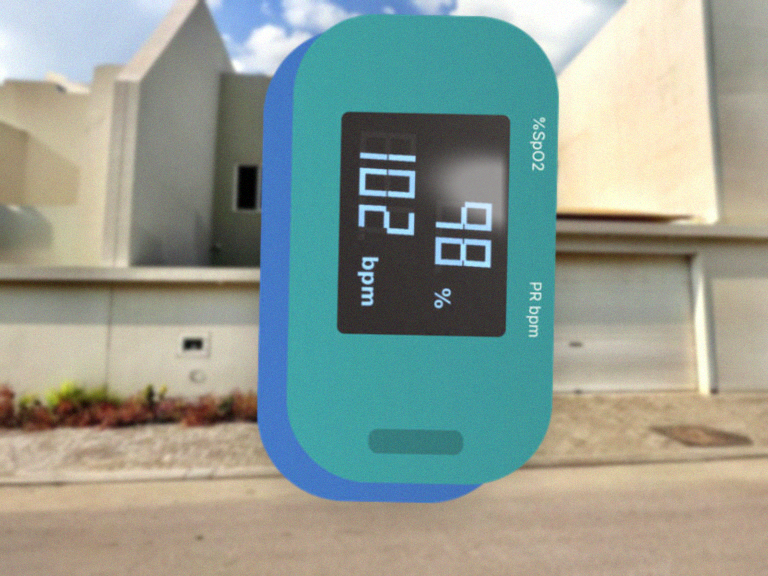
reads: **98** %
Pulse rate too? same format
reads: **102** bpm
